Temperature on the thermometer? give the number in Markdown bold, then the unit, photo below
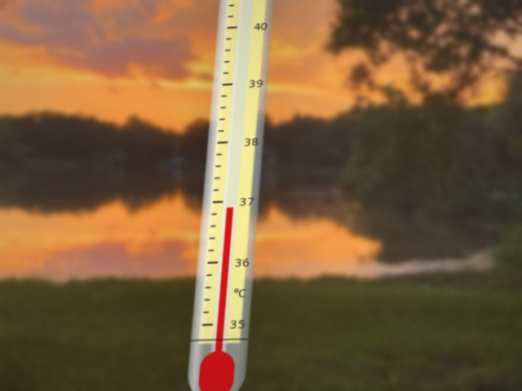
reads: **36.9** °C
